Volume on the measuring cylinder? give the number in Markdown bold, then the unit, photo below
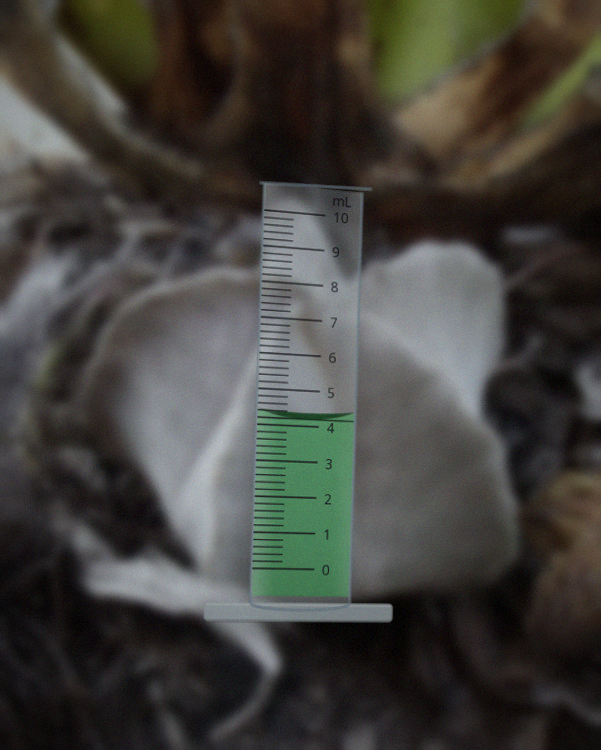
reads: **4.2** mL
